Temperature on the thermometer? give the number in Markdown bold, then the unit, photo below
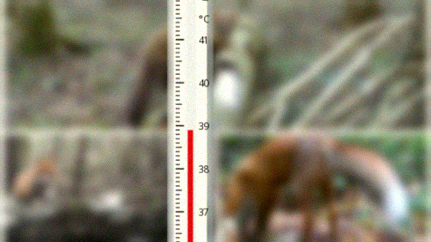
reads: **38.9** °C
